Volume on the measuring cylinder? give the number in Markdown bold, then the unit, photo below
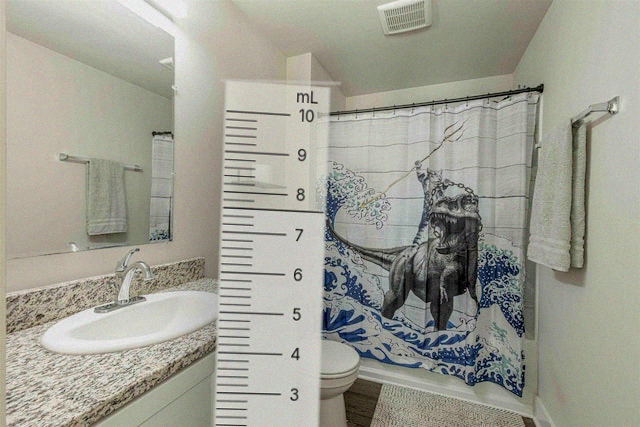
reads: **7.6** mL
